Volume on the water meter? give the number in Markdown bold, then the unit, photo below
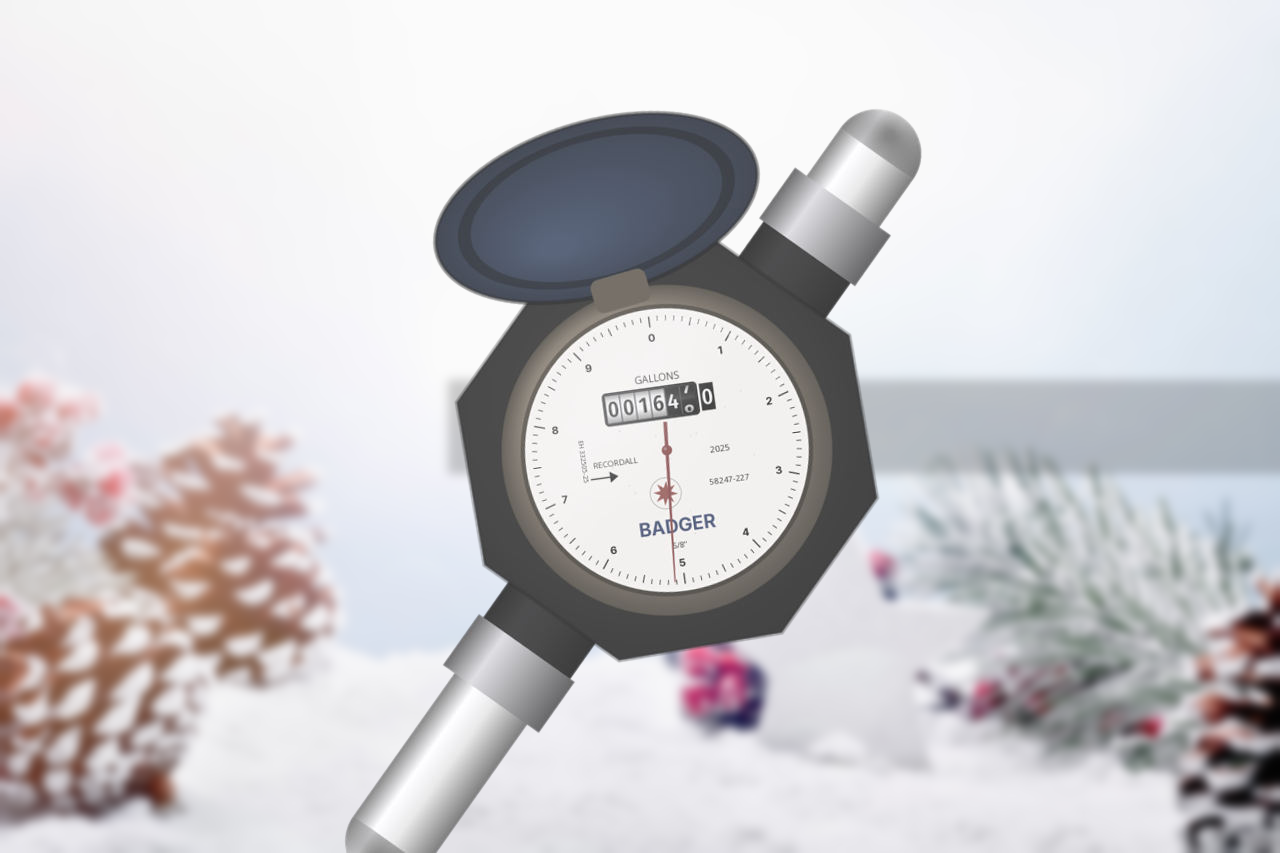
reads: **16475.1** gal
